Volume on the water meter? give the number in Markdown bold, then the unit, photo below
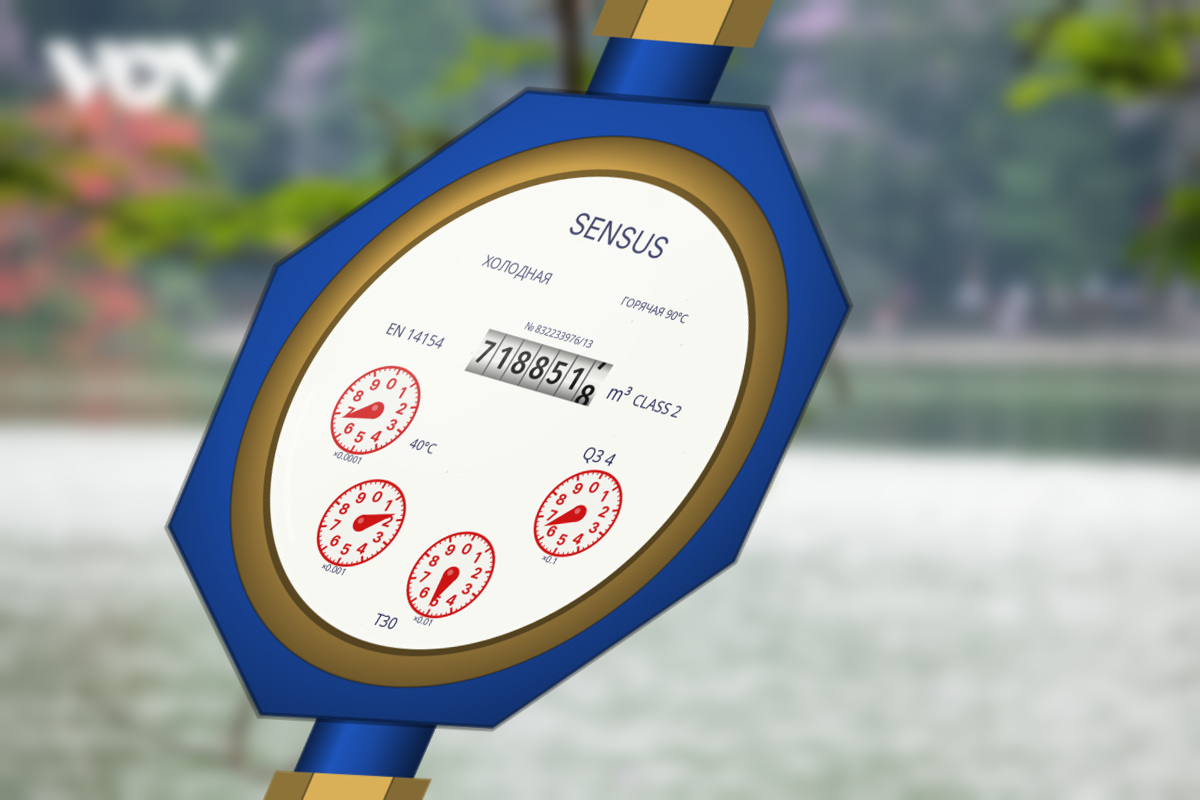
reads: **7188517.6516** m³
